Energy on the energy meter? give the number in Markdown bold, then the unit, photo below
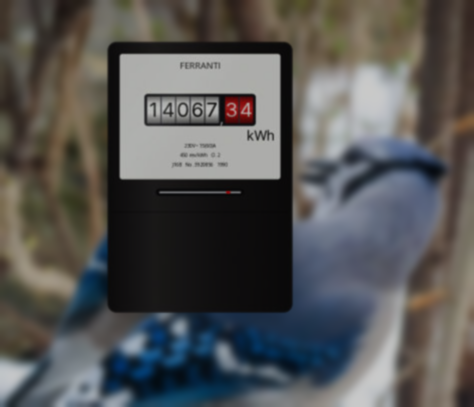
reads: **14067.34** kWh
